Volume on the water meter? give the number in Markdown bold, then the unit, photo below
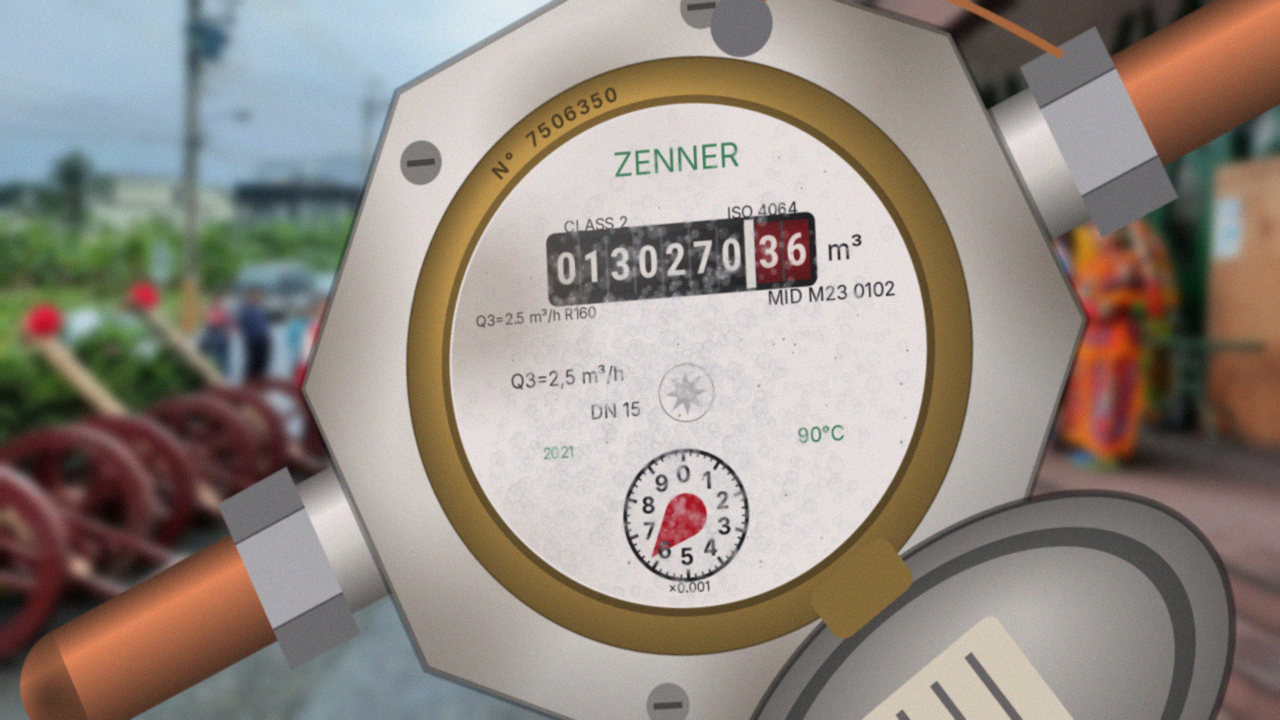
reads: **130270.366** m³
